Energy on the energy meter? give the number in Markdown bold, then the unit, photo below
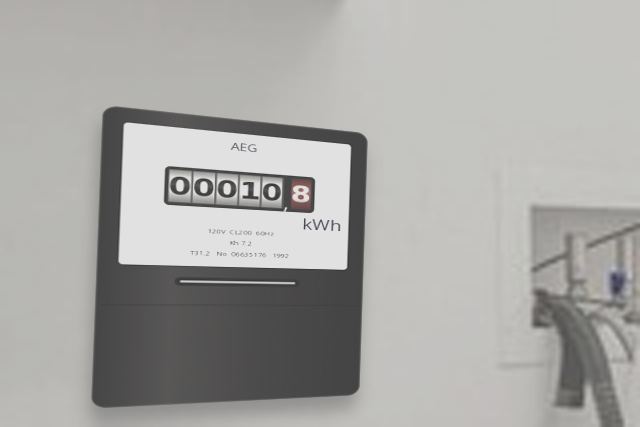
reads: **10.8** kWh
